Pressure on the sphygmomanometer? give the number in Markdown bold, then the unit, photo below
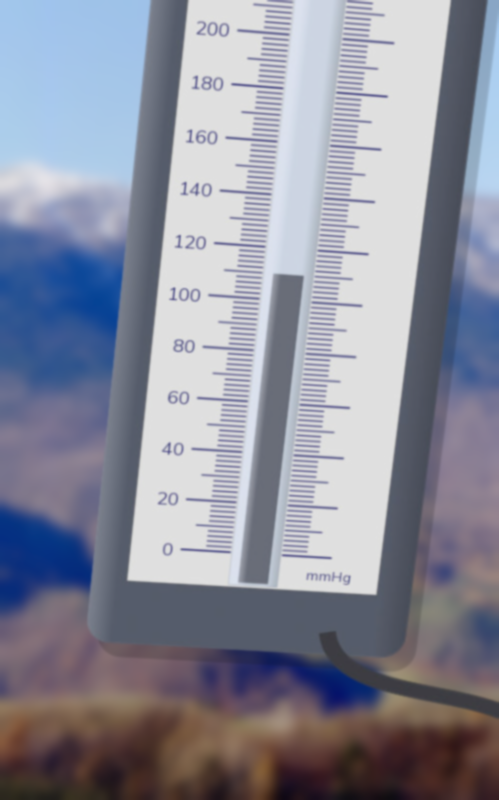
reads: **110** mmHg
